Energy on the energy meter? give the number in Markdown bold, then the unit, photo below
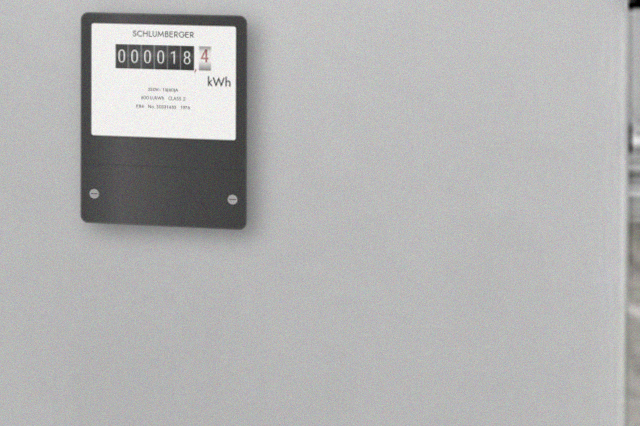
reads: **18.4** kWh
